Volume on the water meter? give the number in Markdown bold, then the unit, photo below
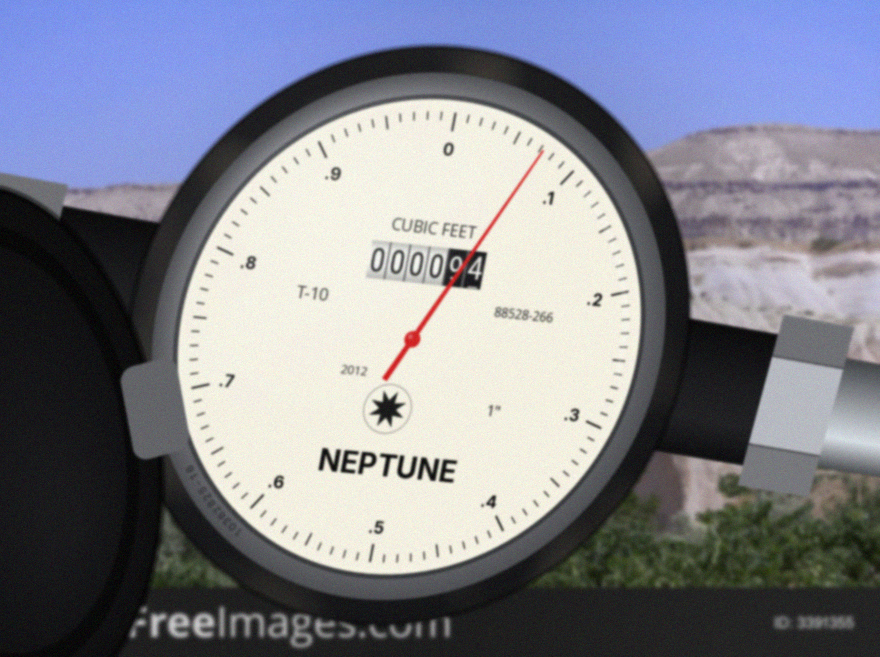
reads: **94.07** ft³
